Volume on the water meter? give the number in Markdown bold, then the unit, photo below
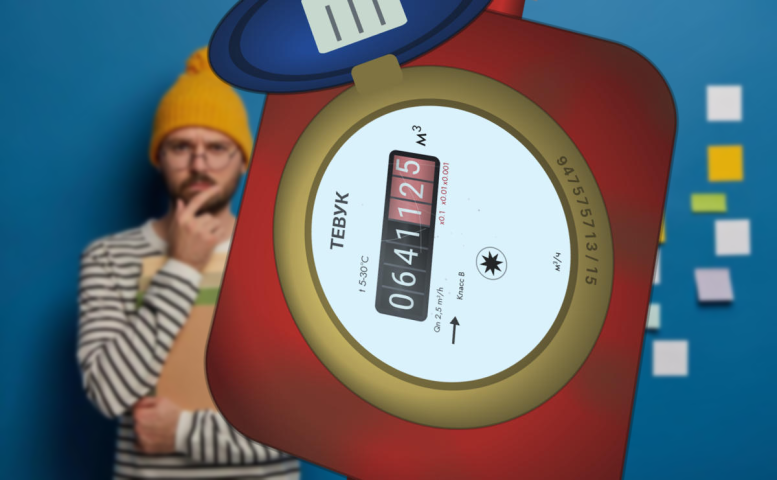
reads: **641.125** m³
